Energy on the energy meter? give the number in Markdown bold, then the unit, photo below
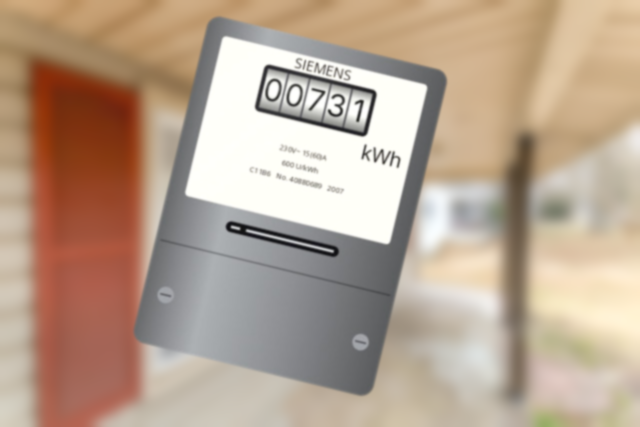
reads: **731** kWh
